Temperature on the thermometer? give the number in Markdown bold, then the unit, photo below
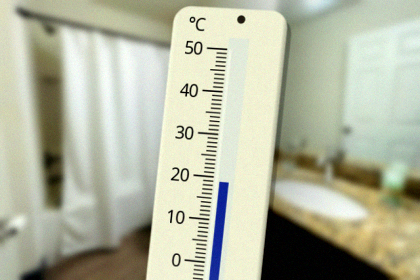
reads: **19** °C
